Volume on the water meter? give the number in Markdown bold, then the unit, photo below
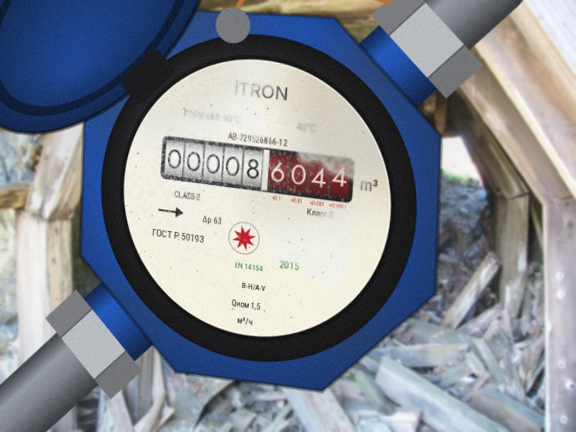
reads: **8.6044** m³
